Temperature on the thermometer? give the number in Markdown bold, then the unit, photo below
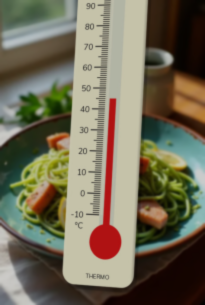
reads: **45** °C
